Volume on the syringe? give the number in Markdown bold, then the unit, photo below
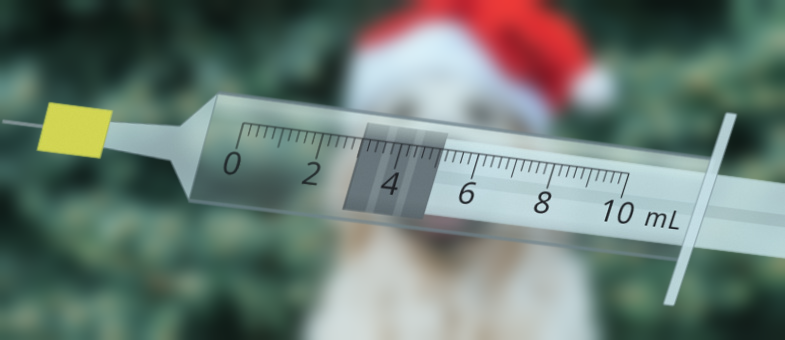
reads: **3** mL
